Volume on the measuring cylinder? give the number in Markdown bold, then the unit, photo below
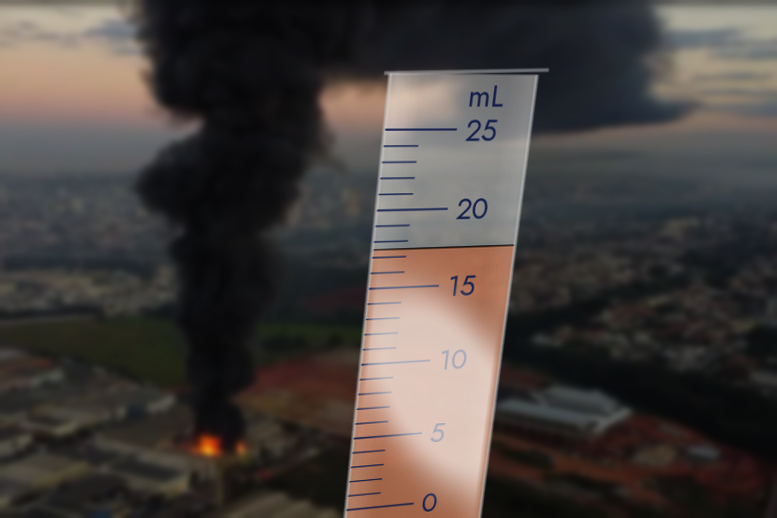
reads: **17.5** mL
